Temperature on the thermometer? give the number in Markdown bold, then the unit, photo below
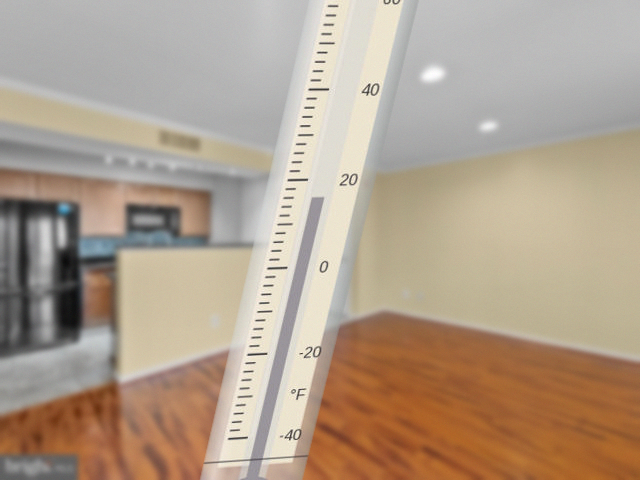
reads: **16** °F
